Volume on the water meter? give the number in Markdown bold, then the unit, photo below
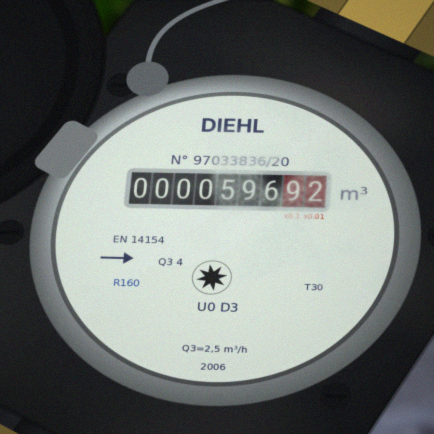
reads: **596.92** m³
